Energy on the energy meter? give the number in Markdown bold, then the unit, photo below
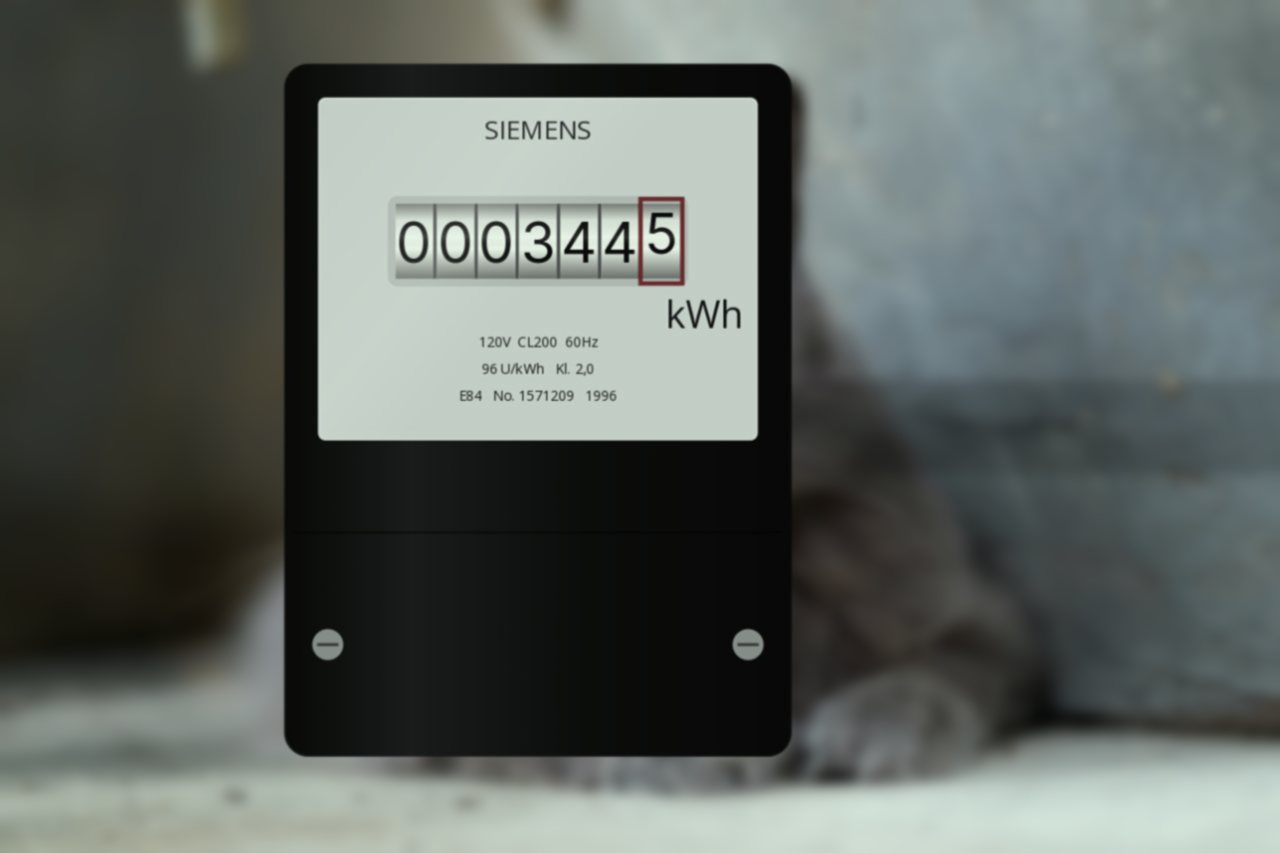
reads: **344.5** kWh
